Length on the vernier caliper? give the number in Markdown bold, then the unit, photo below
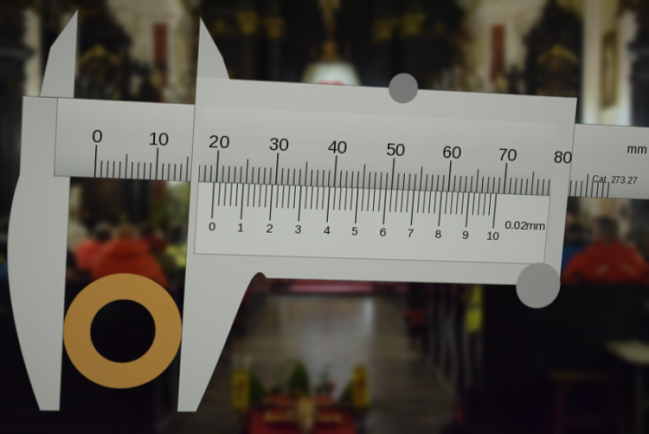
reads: **19.6** mm
